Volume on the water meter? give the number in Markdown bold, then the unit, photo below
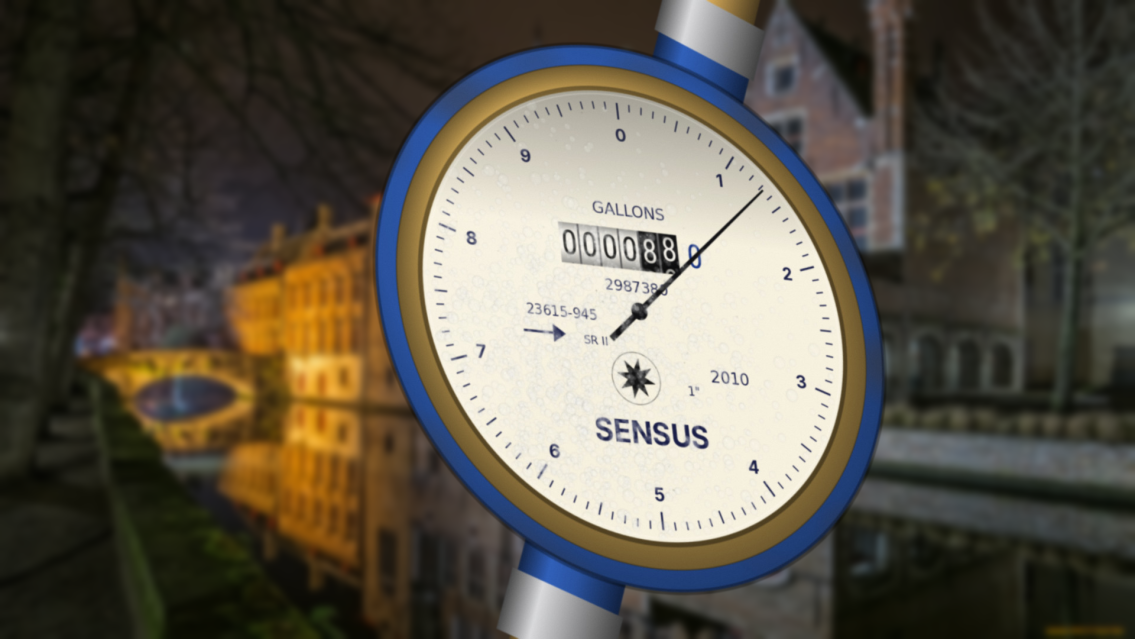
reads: **881.3** gal
